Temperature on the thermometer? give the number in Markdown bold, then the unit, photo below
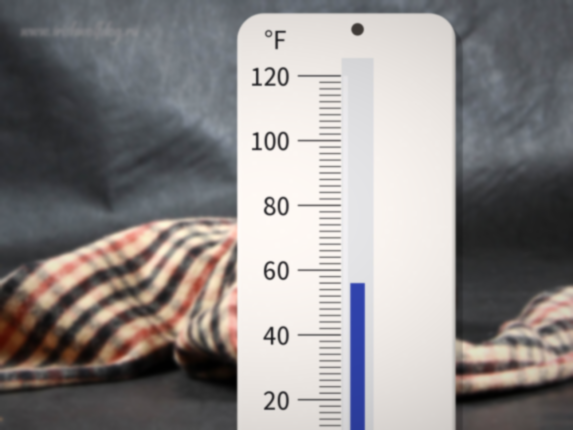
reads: **56** °F
